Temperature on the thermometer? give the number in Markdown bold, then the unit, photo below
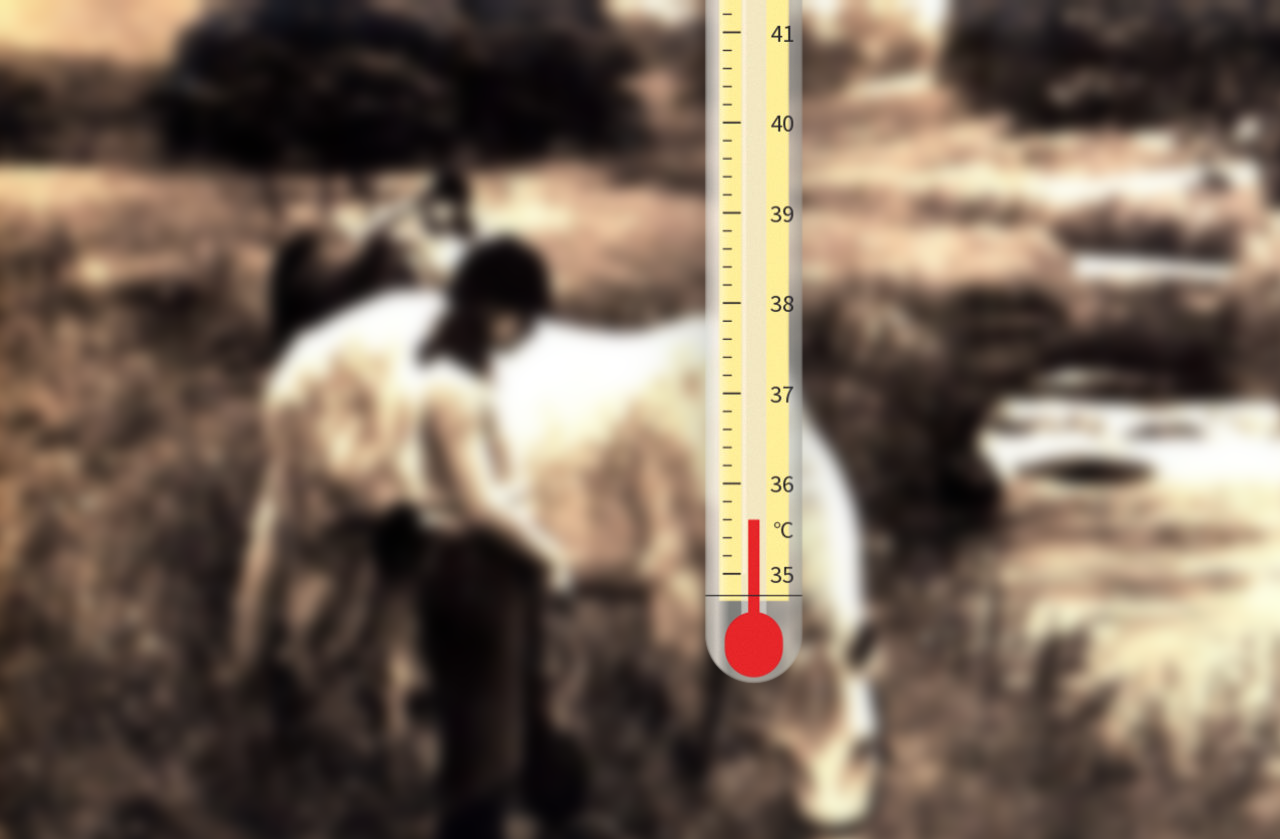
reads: **35.6** °C
